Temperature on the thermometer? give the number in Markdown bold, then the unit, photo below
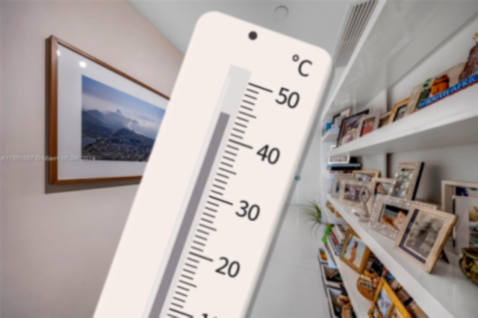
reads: **44** °C
